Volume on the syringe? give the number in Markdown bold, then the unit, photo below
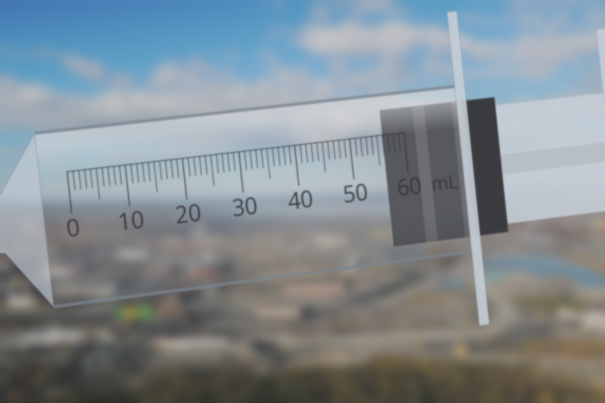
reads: **56** mL
